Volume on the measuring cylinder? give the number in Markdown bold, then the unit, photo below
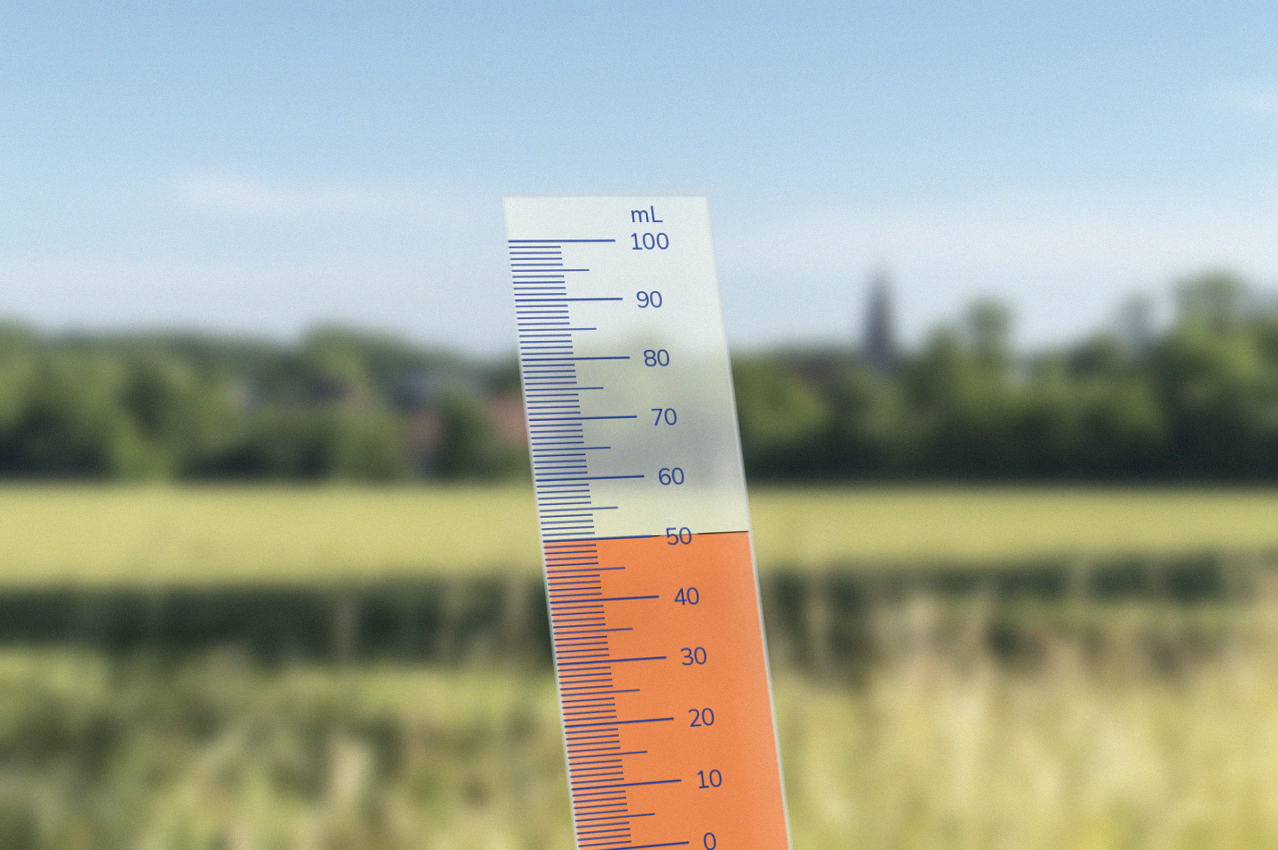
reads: **50** mL
